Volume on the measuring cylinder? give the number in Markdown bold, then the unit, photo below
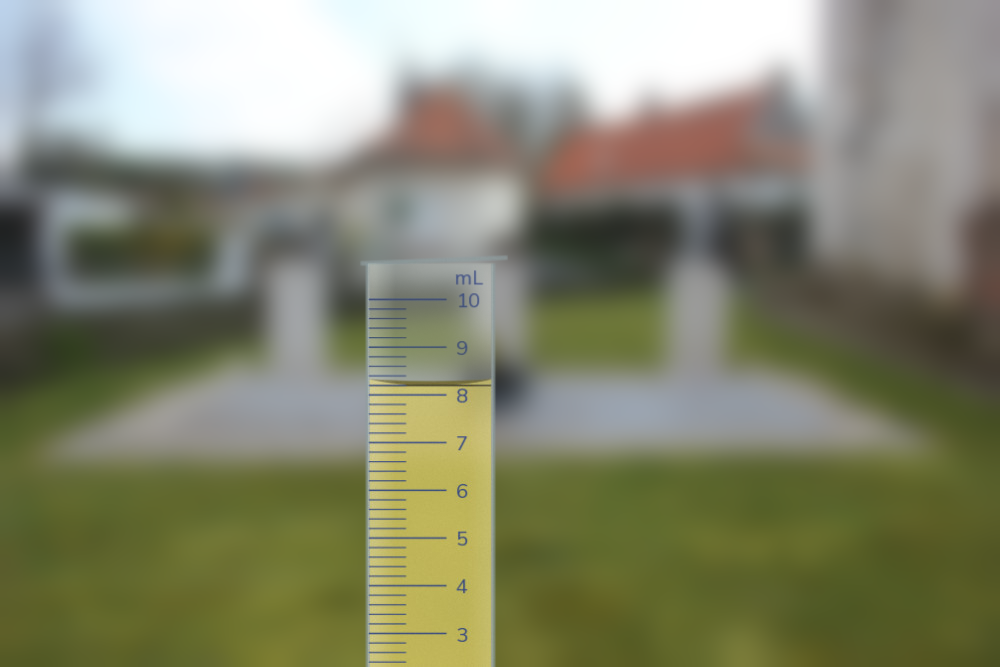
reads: **8.2** mL
